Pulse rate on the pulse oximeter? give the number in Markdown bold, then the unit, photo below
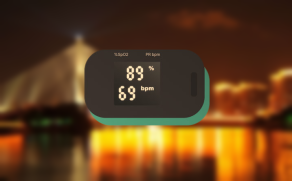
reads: **69** bpm
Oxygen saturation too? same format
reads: **89** %
